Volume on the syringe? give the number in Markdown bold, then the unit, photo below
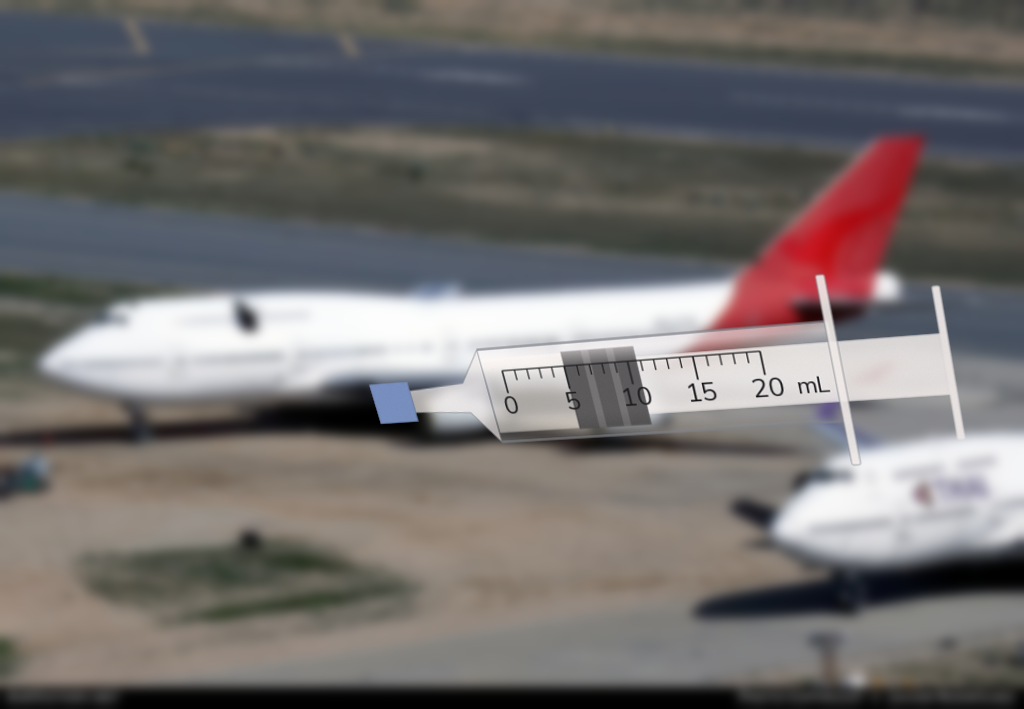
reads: **5** mL
